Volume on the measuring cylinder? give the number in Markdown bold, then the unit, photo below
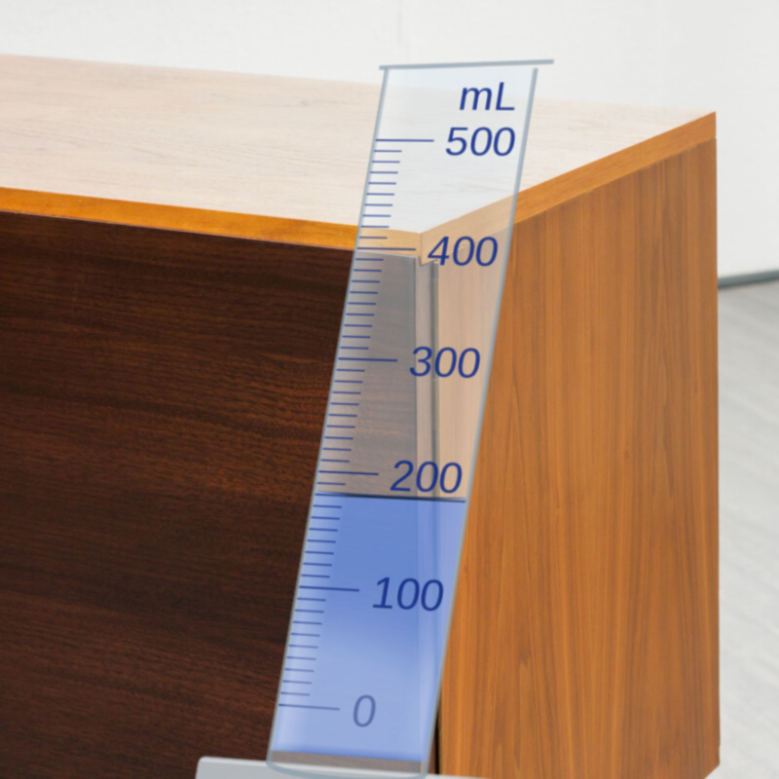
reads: **180** mL
